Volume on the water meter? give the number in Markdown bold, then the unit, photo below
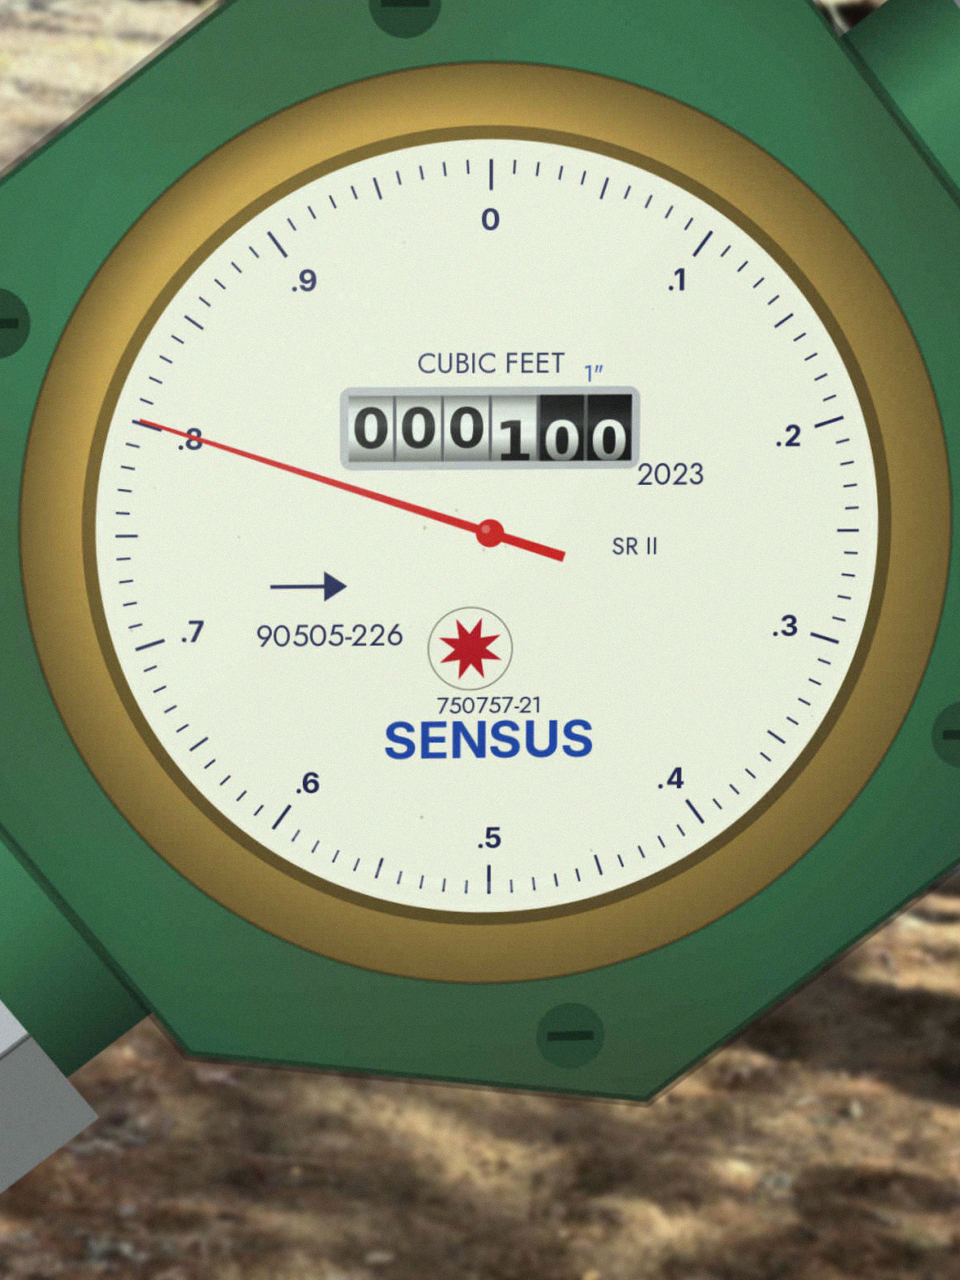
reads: **99.80** ft³
